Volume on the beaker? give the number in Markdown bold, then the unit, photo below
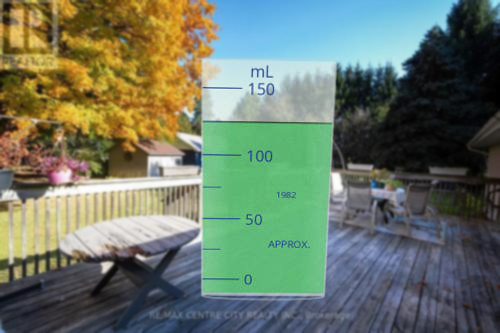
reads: **125** mL
